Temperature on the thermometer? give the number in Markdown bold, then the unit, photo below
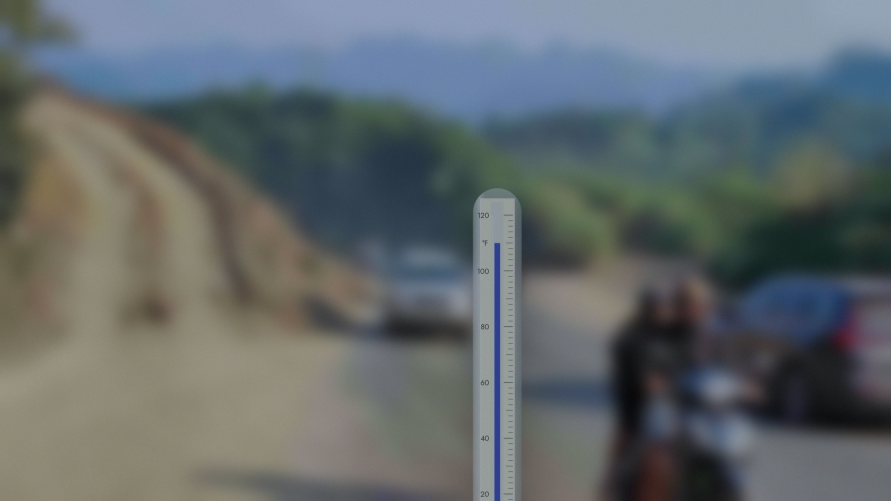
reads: **110** °F
